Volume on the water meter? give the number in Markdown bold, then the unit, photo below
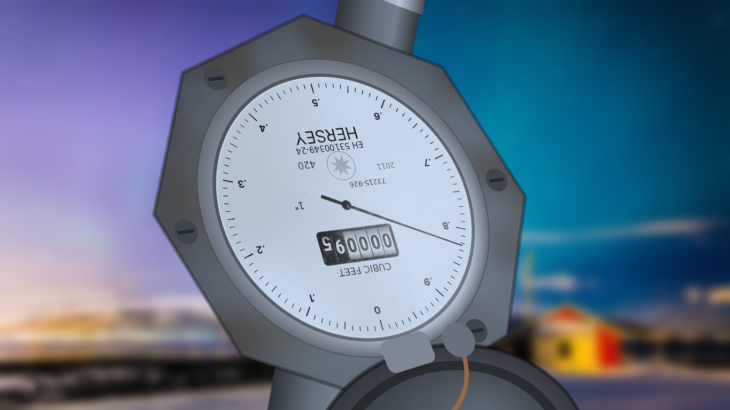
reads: **94.82** ft³
